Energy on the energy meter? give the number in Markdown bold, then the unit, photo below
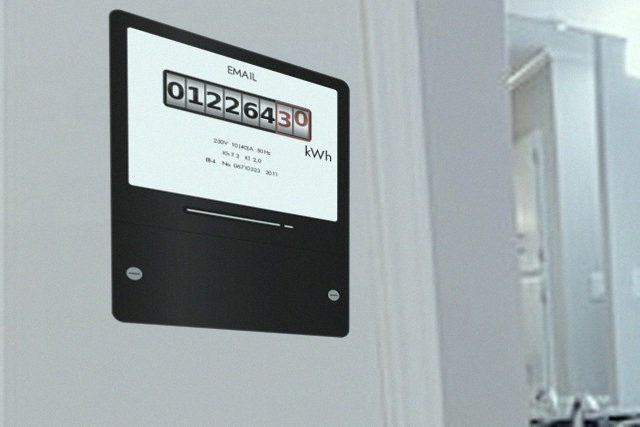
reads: **12264.30** kWh
